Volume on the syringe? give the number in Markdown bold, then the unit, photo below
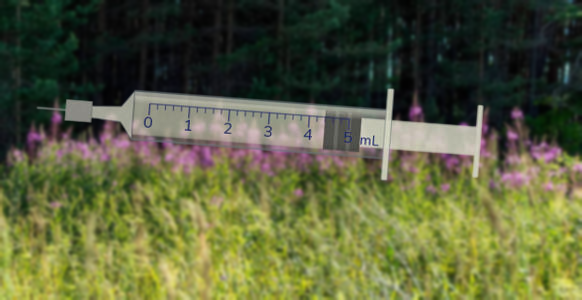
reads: **4.4** mL
